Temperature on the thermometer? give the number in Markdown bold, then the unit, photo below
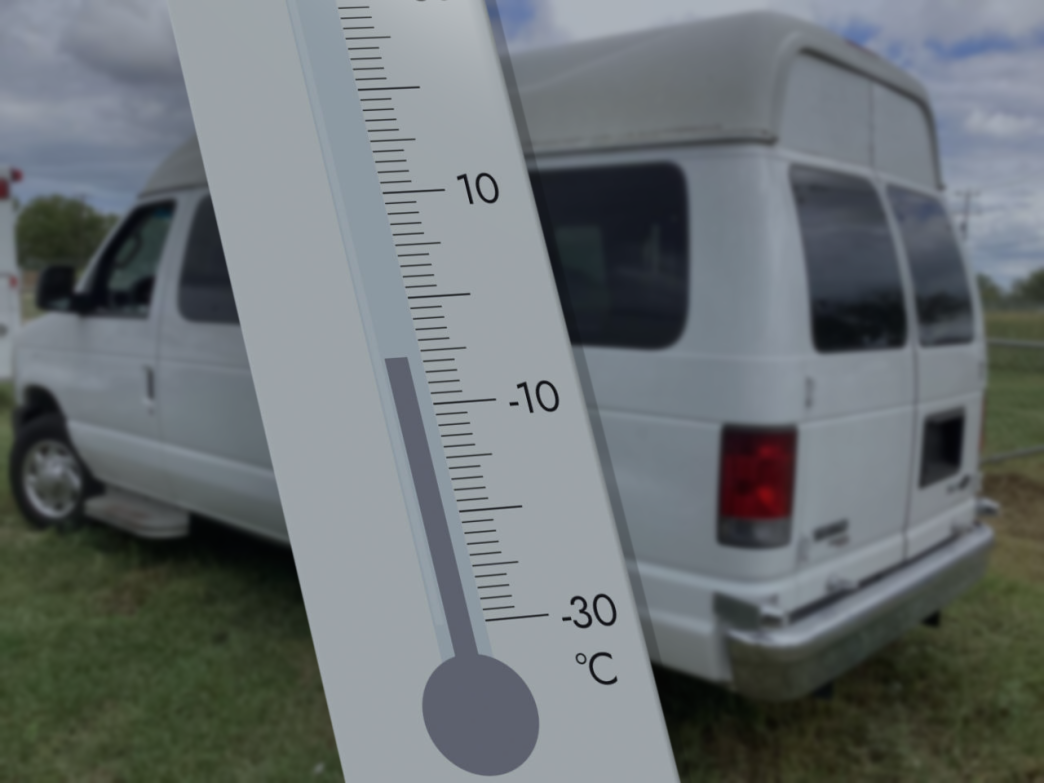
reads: **-5.5** °C
